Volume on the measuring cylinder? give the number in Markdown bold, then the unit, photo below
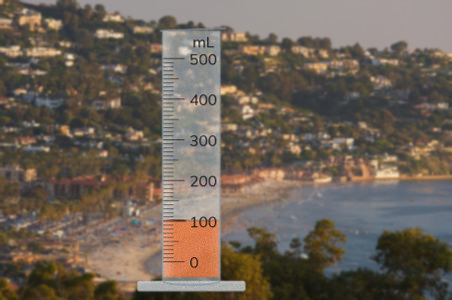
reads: **100** mL
